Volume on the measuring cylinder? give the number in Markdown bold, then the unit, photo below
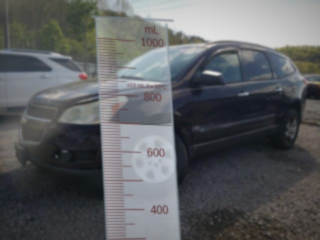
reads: **700** mL
